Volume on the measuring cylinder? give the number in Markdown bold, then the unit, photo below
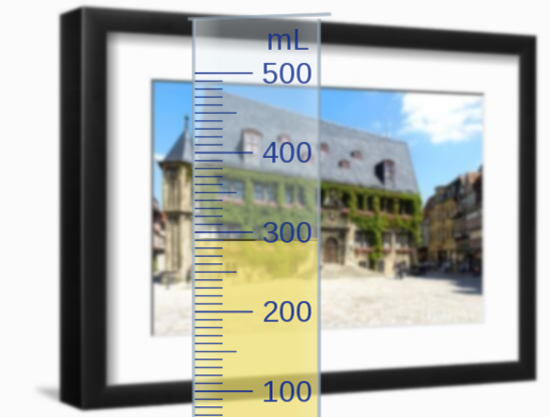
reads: **290** mL
